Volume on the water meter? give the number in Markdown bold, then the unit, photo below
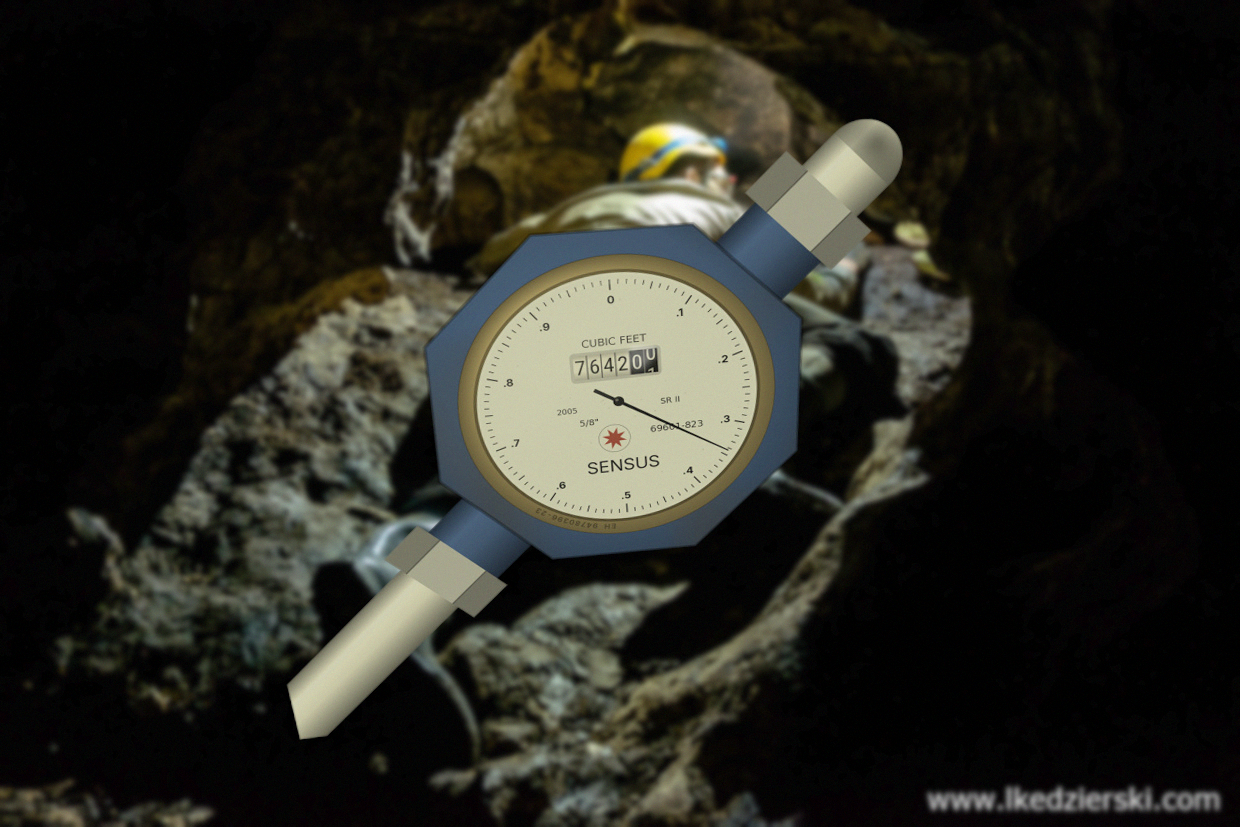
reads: **764200.34** ft³
